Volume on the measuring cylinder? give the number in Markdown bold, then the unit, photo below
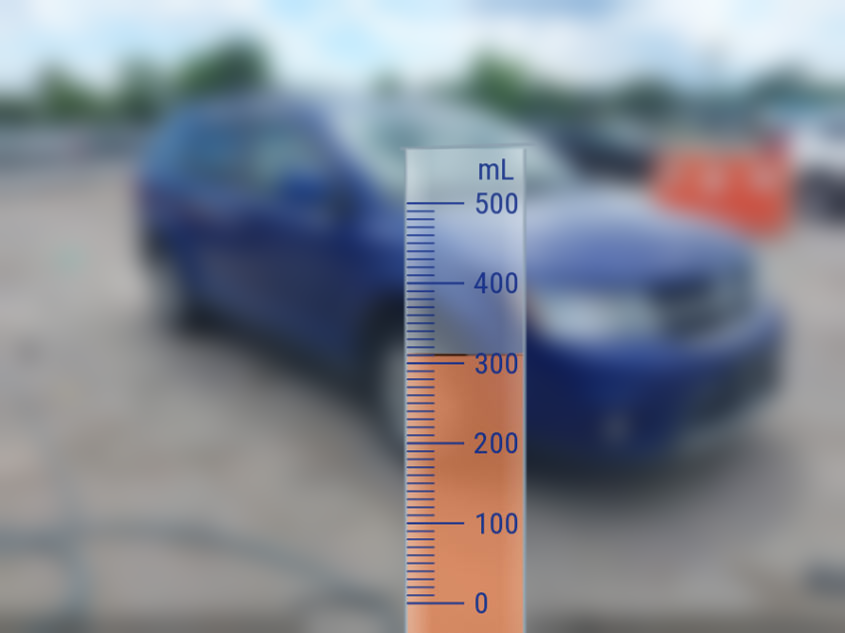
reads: **310** mL
